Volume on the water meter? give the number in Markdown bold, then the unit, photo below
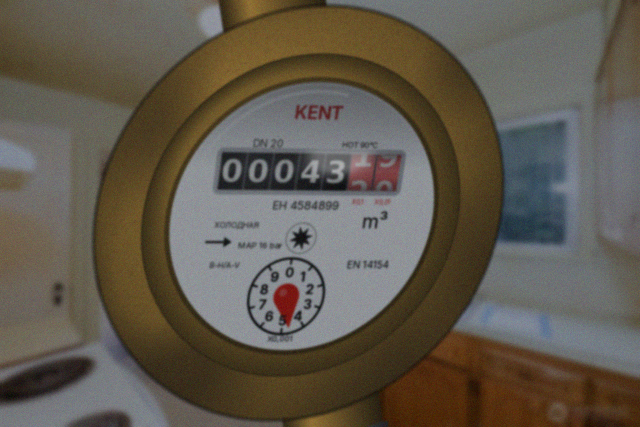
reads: **43.194** m³
